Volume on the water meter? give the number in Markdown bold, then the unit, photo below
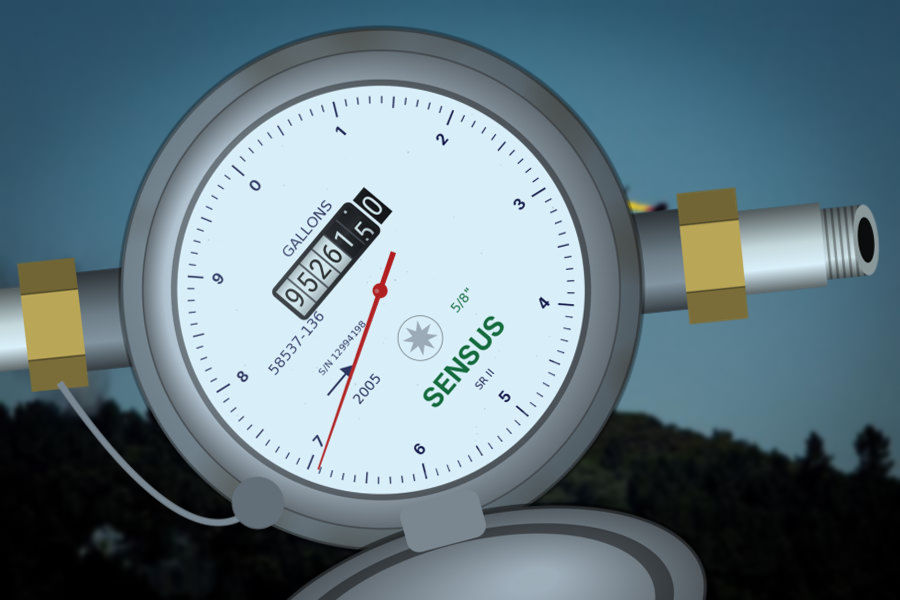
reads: **9526146.9** gal
